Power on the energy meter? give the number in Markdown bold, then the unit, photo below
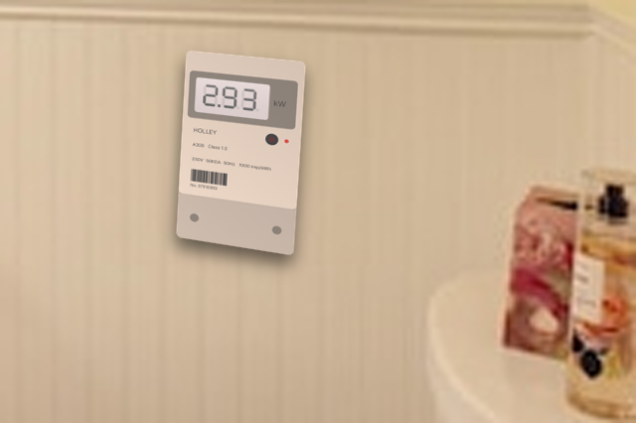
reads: **2.93** kW
